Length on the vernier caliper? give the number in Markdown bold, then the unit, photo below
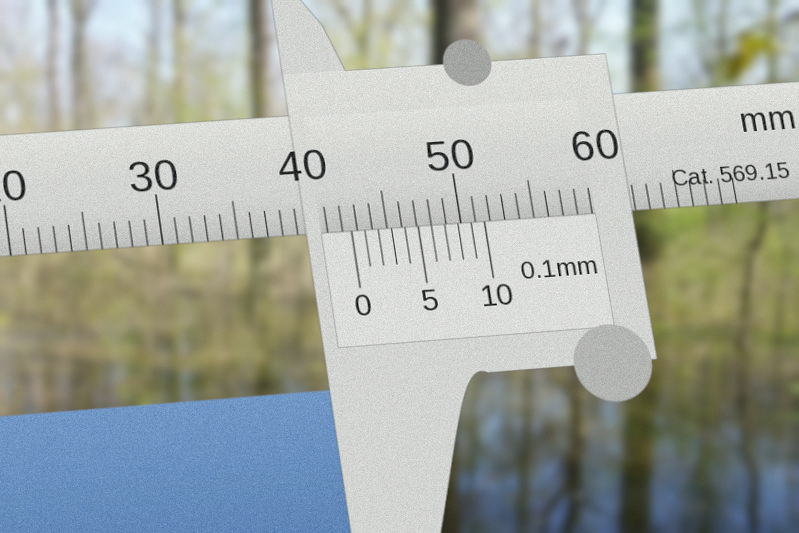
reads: **42.6** mm
